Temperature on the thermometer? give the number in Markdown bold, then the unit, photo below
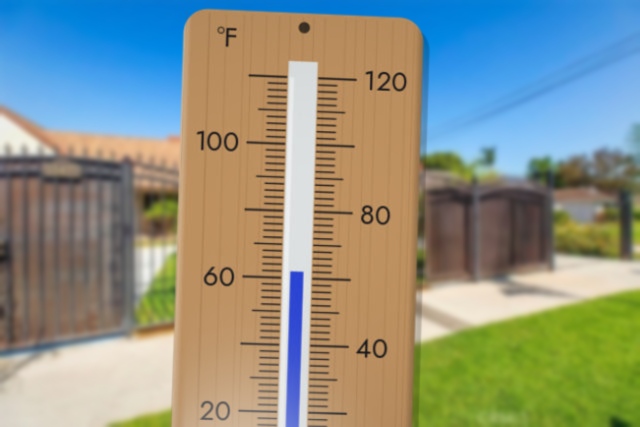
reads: **62** °F
